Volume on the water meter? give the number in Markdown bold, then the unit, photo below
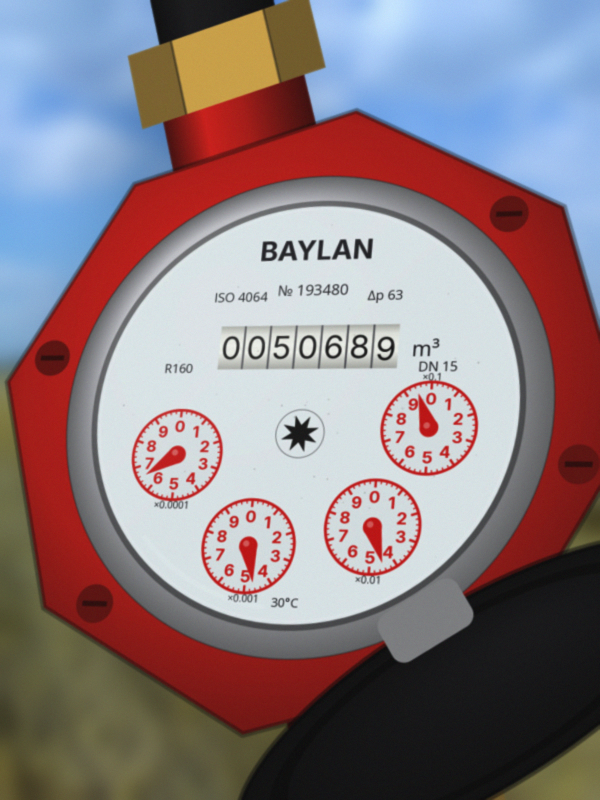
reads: **50688.9446** m³
